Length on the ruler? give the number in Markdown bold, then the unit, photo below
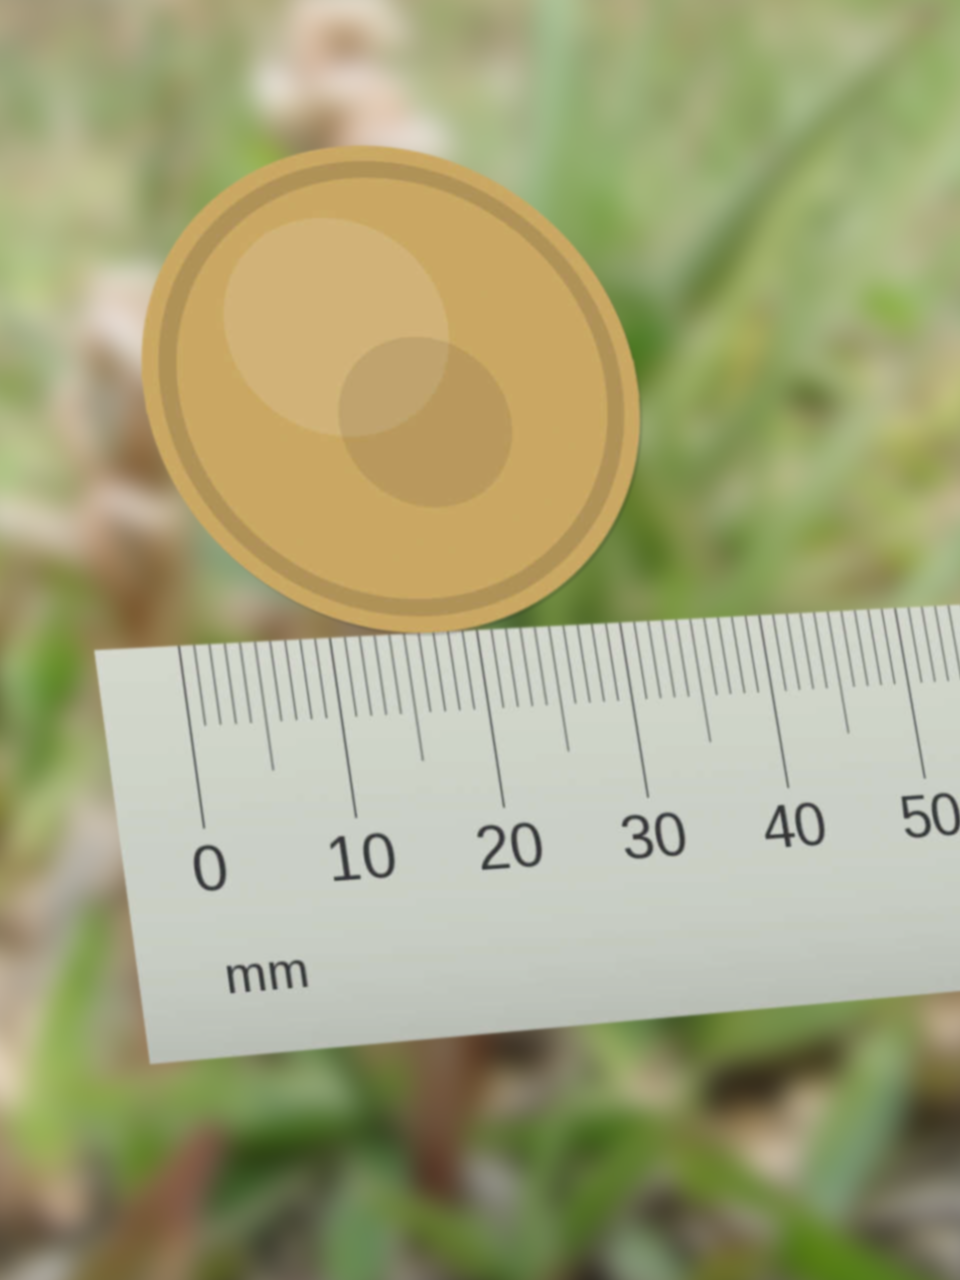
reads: **34** mm
